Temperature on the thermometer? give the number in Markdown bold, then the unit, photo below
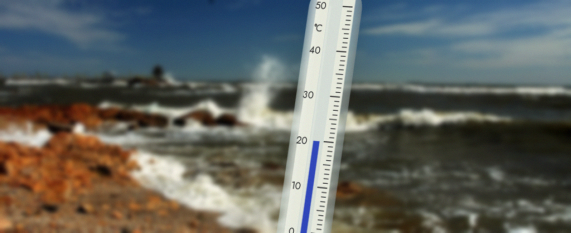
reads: **20** °C
